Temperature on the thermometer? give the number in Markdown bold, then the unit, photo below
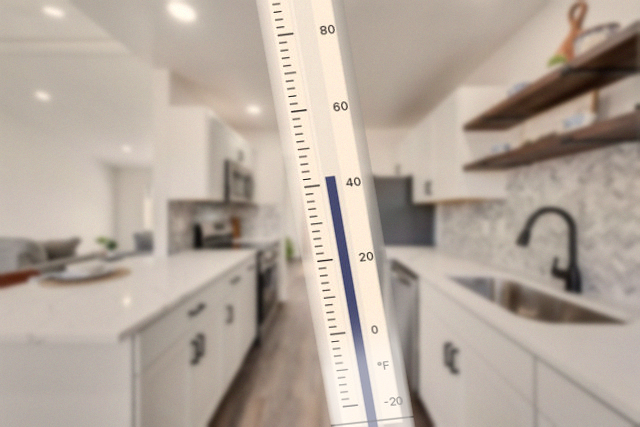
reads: **42** °F
